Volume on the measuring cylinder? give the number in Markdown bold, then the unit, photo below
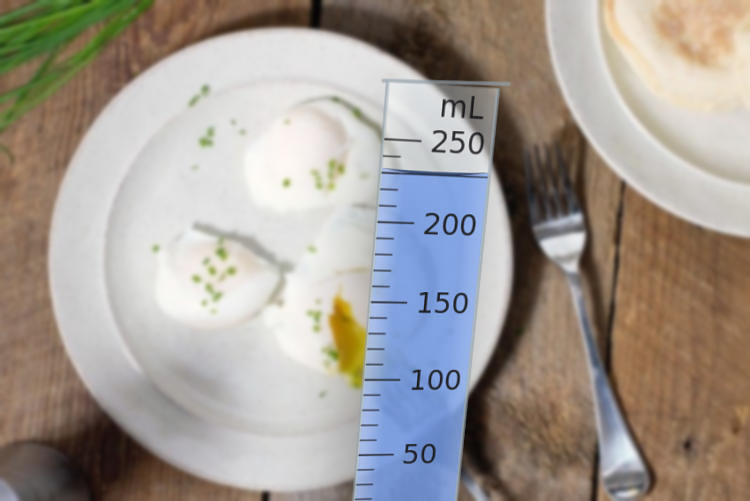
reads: **230** mL
